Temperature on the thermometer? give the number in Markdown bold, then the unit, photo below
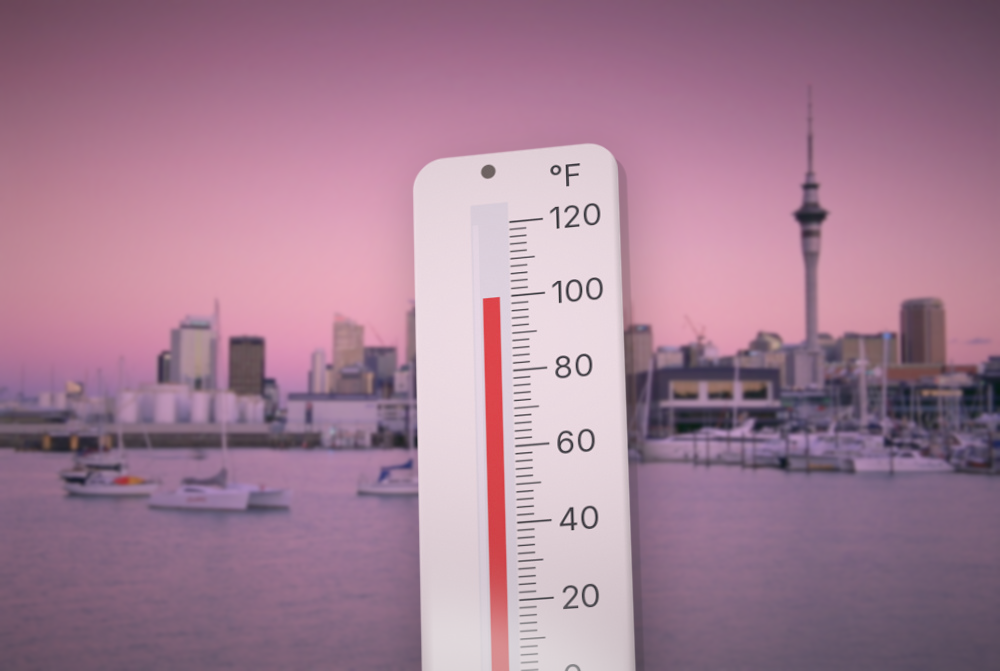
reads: **100** °F
